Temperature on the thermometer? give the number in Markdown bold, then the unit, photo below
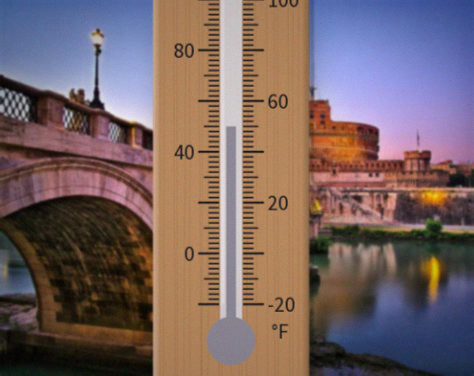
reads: **50** °F
